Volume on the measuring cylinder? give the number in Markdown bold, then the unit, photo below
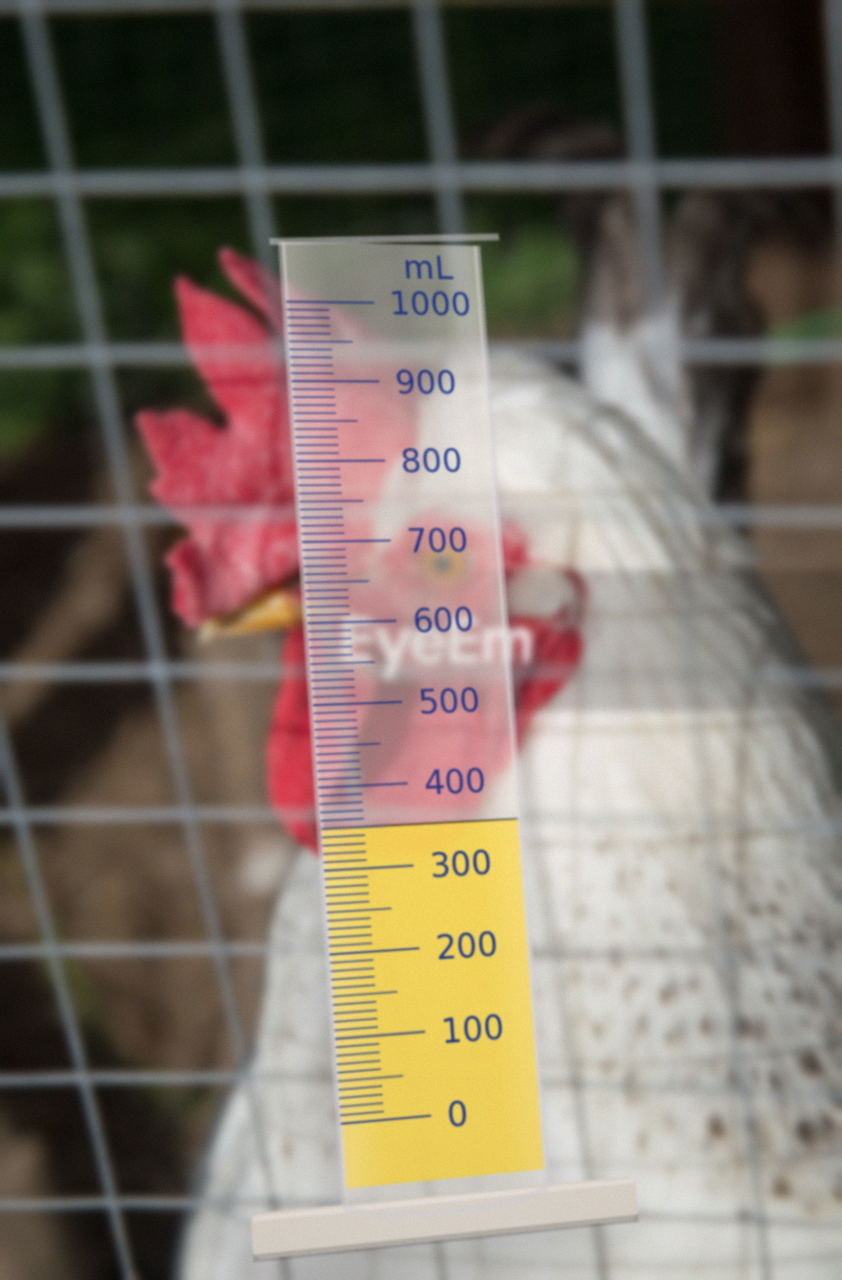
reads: **350** mL
